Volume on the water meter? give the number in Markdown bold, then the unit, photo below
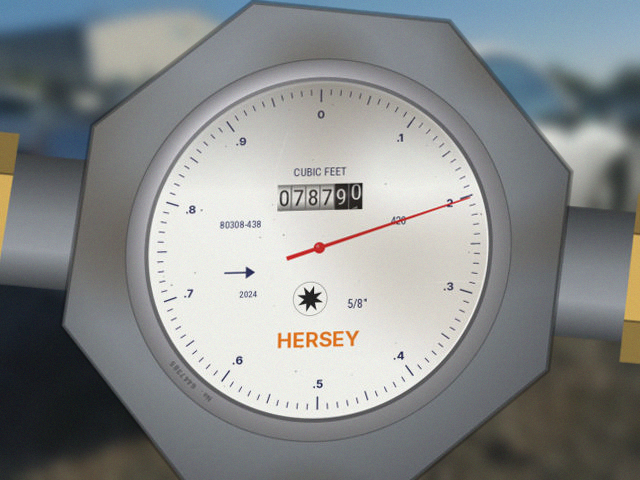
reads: **78790.20** ft³
